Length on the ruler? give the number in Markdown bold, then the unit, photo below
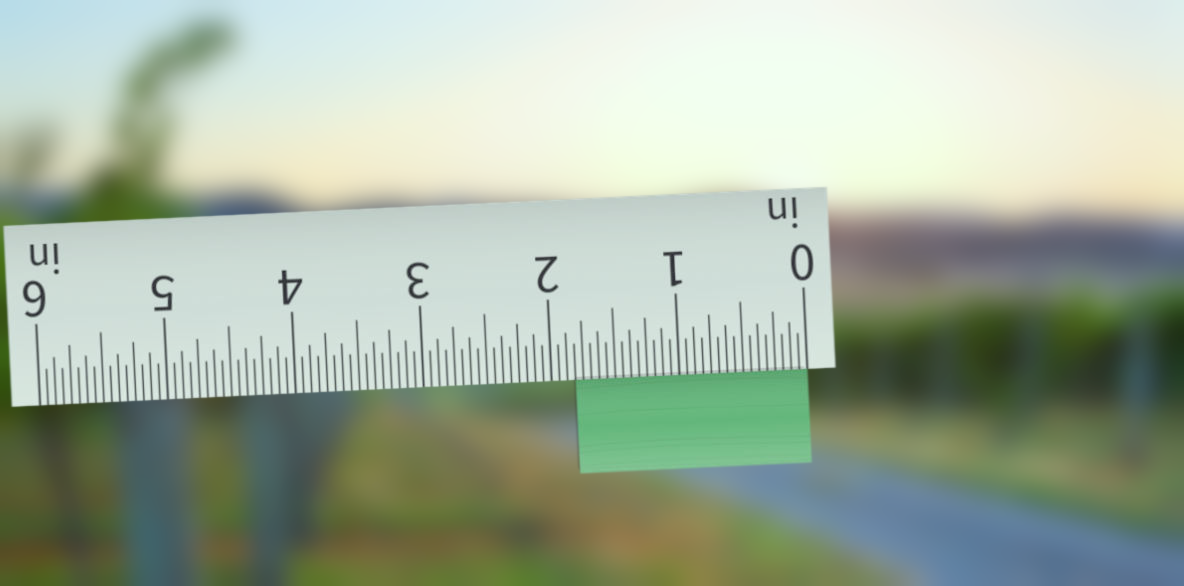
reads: **1.8125** in
